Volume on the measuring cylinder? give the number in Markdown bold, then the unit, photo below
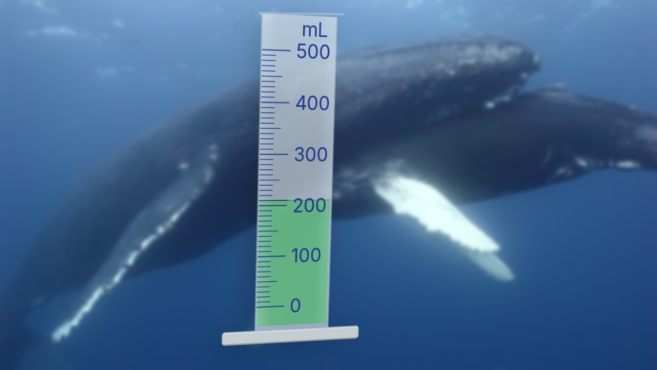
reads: **210** mL
